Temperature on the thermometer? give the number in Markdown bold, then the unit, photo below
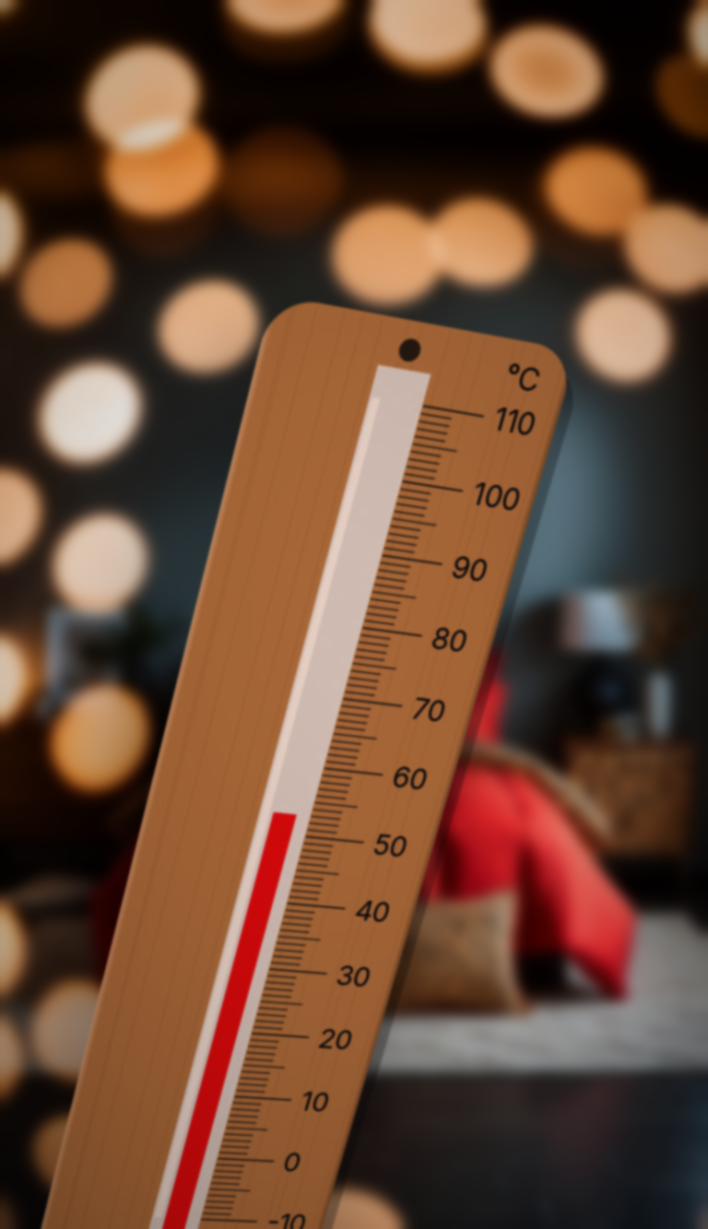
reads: **53** °C
